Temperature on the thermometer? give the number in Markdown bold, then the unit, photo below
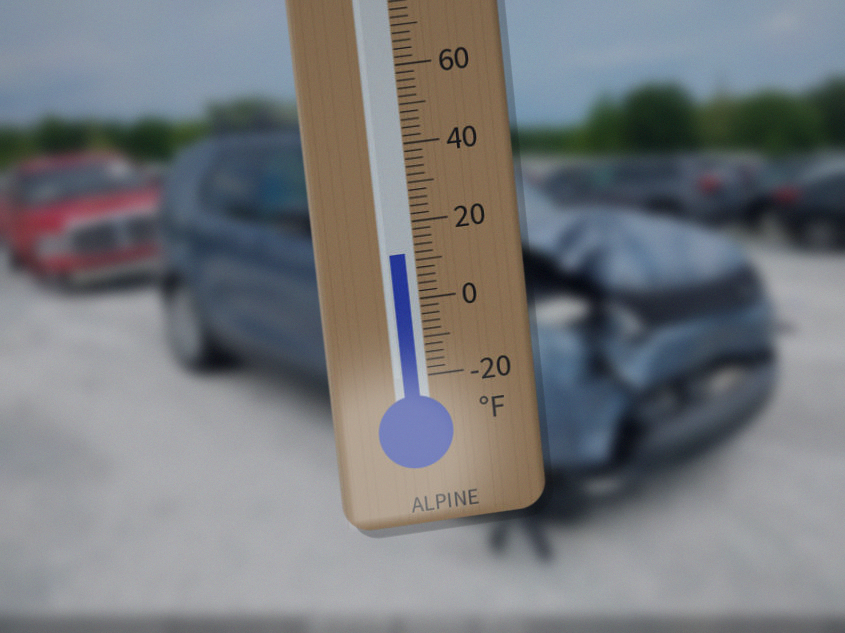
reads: **12** °F
